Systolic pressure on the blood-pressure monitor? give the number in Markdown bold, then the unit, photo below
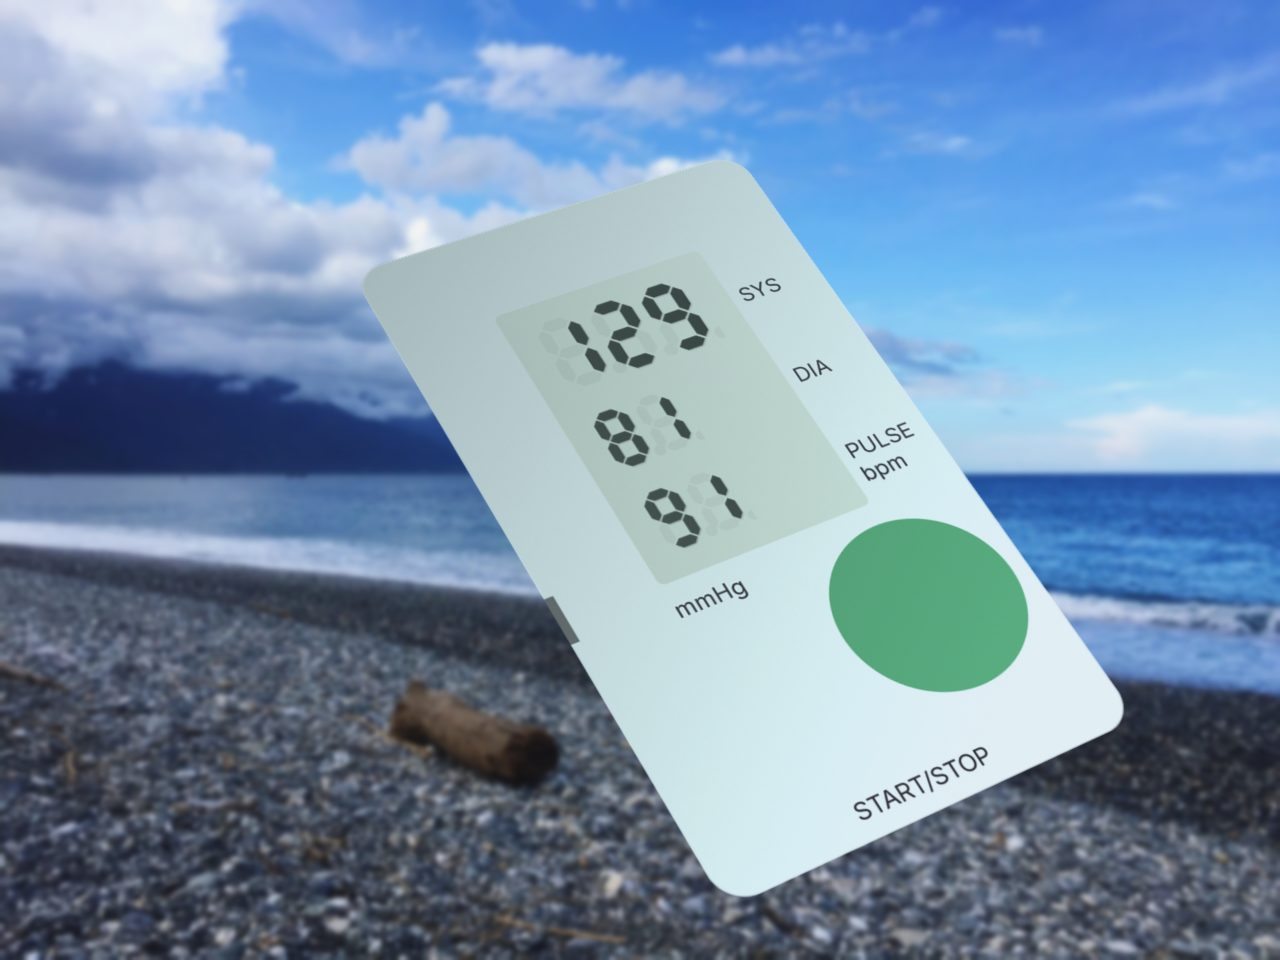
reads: **129** mmHg
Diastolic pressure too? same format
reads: **81** mmHg
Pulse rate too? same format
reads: **91** bpm
